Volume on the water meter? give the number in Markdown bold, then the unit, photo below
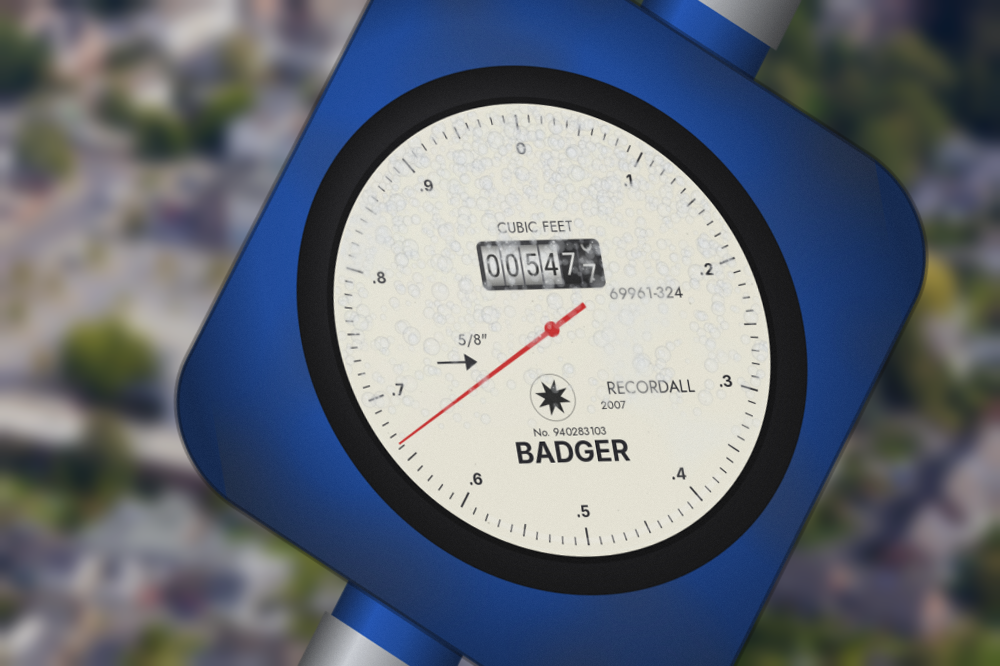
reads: **5476.66** ft³
